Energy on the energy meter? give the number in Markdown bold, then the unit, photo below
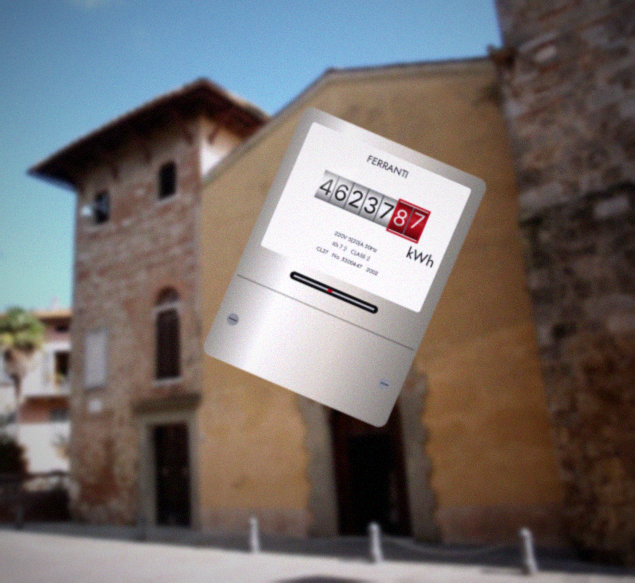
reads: **46237.87** kWh
